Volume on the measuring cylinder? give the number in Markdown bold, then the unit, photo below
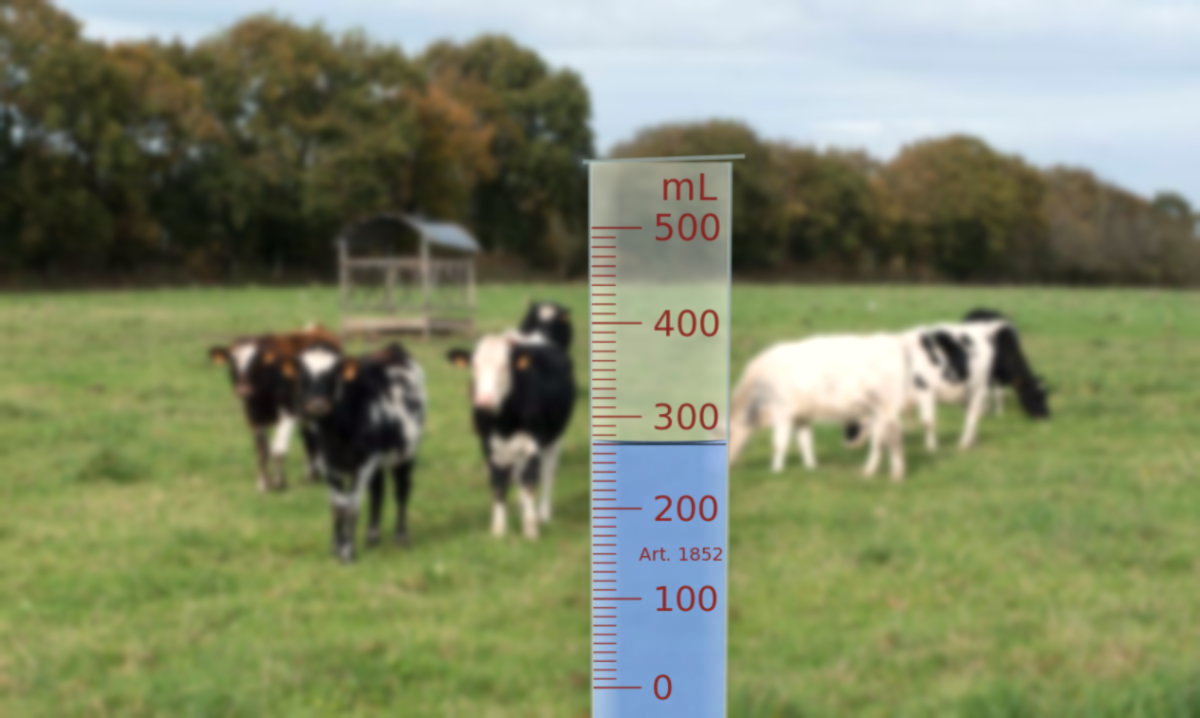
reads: **270** mL
